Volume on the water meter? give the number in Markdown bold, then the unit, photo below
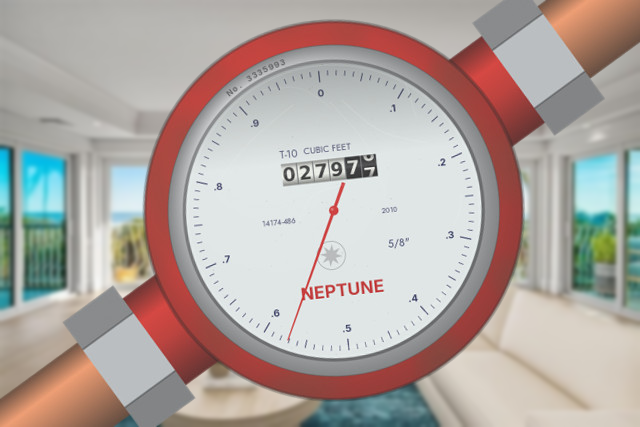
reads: **27976.57** ft³
